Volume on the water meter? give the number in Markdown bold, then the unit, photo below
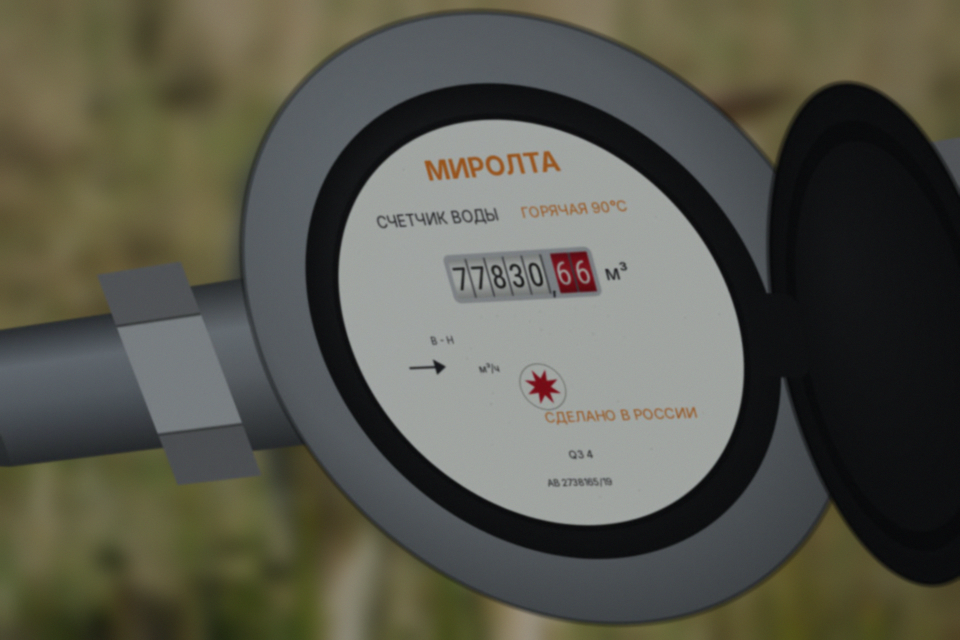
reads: **77830.66** m³
